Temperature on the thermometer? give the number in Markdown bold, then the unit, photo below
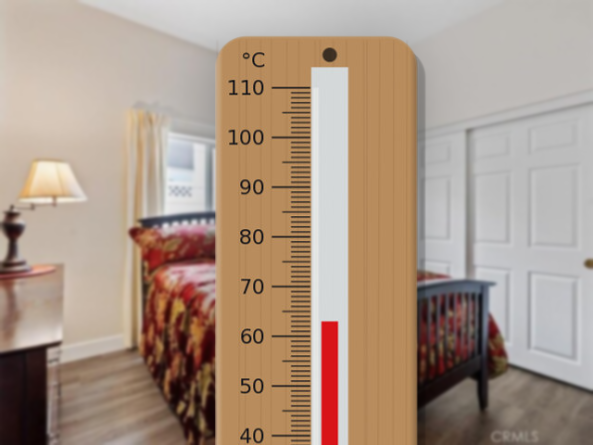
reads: **63** °C
